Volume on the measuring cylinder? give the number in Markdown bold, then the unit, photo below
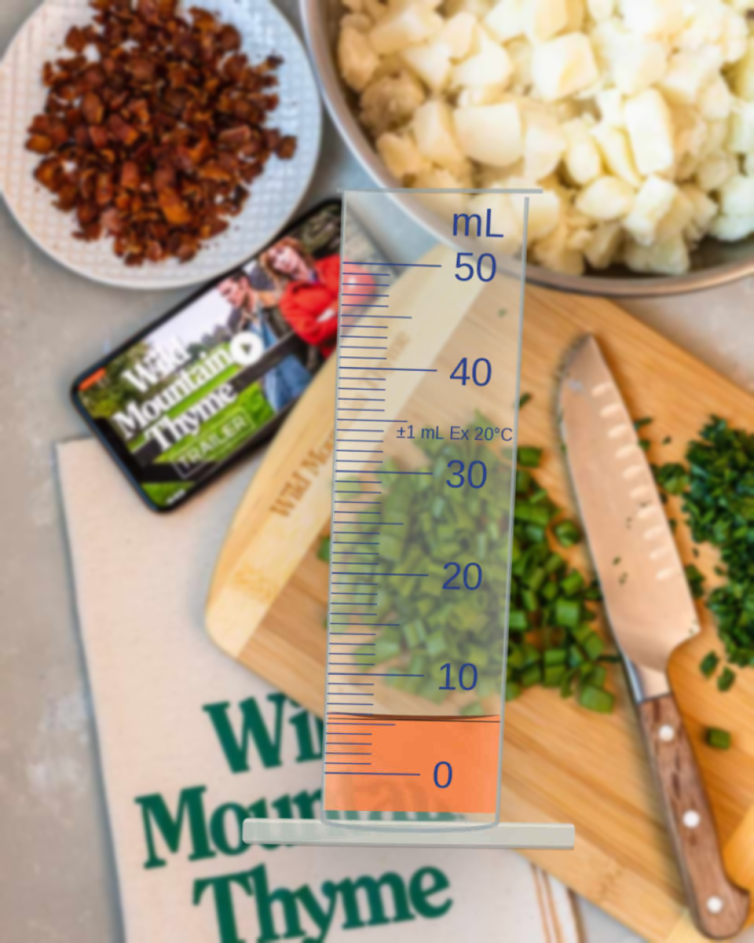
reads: **5.5** mL
